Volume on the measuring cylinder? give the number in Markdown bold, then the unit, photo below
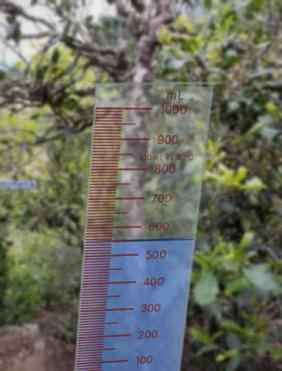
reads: **550** mL
